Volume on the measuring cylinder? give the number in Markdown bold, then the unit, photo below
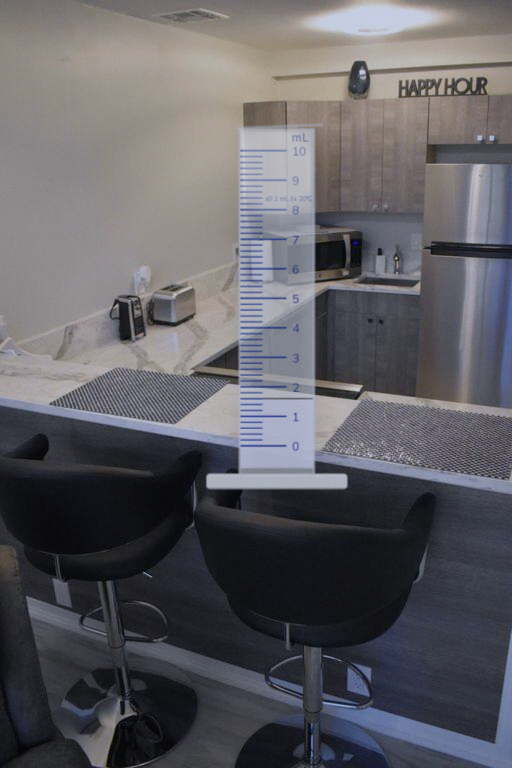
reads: **1.6** mL
